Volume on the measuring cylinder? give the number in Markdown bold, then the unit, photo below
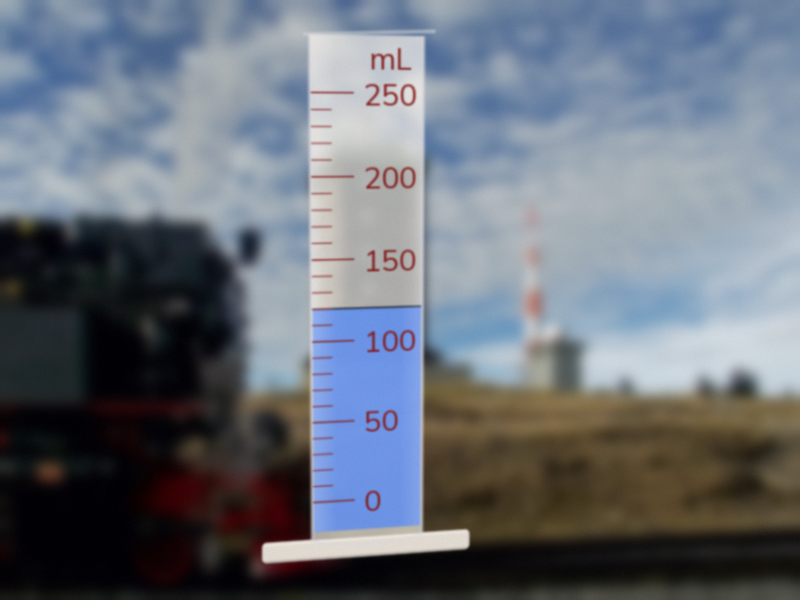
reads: **120** mL
